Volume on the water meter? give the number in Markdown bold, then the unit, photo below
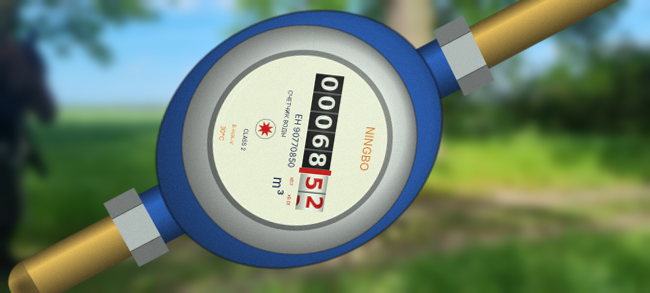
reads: **68.52** m³
